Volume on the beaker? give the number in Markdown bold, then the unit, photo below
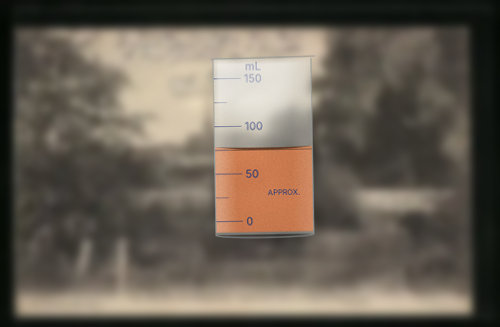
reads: **75** mL
